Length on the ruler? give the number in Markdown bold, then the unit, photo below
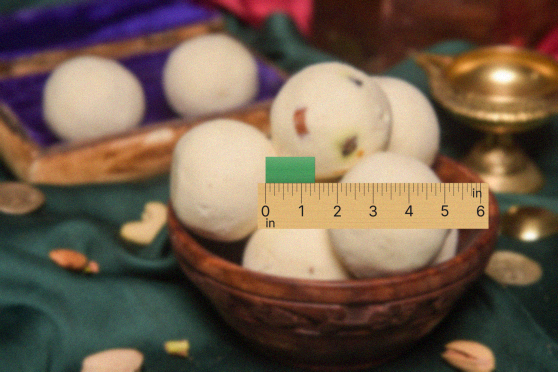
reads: **1.375** in
